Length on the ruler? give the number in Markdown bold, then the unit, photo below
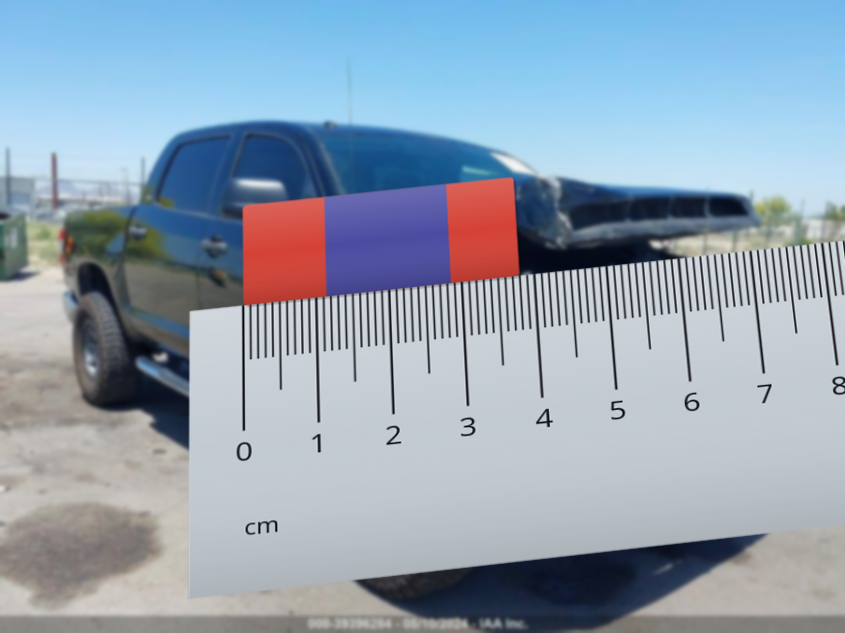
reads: **3.8** cm
